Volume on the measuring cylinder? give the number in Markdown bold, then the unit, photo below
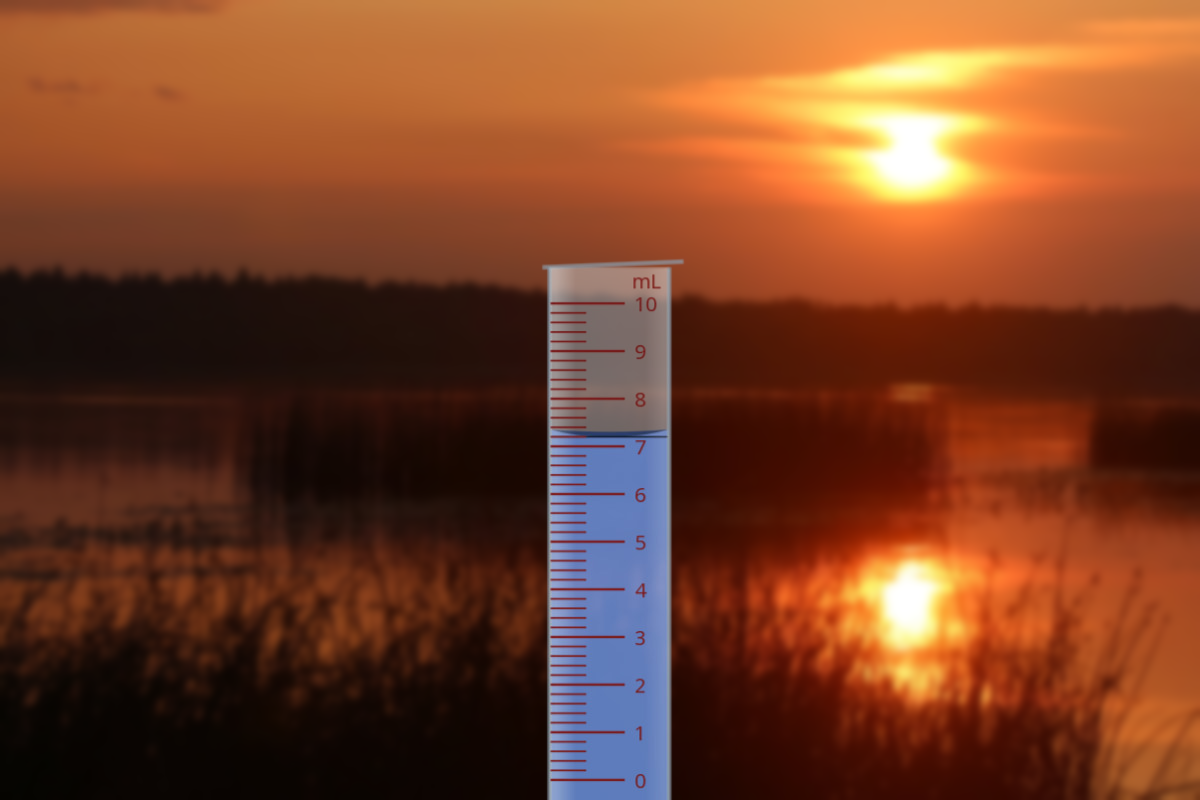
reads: **7.2** mL
